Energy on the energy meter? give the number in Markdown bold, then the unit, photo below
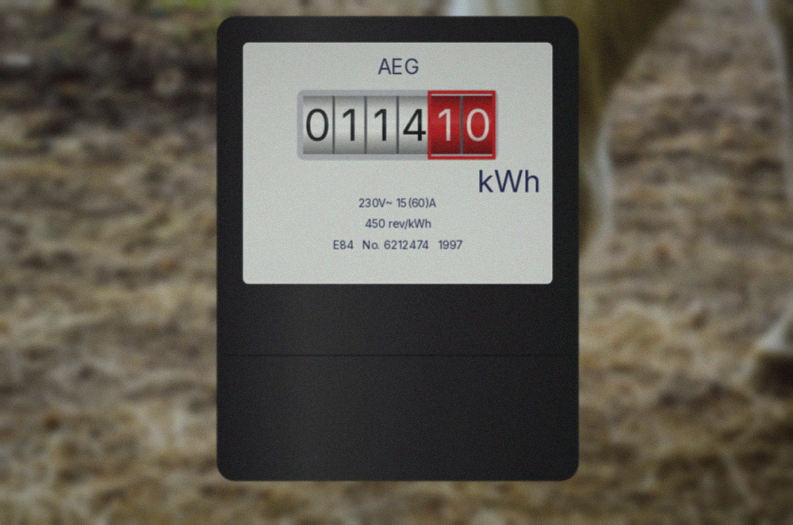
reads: **114.10** kWh
